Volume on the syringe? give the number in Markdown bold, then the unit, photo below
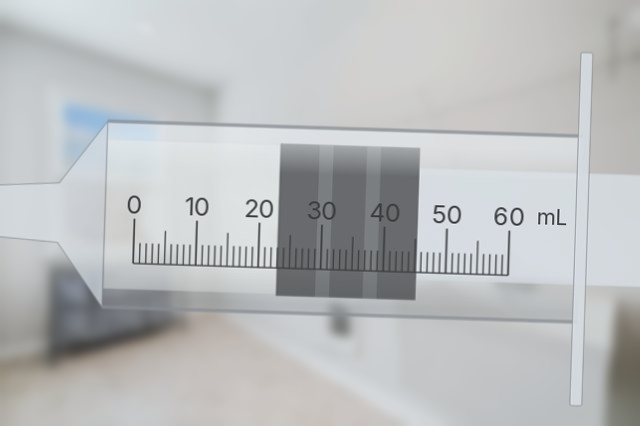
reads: **23** mL
